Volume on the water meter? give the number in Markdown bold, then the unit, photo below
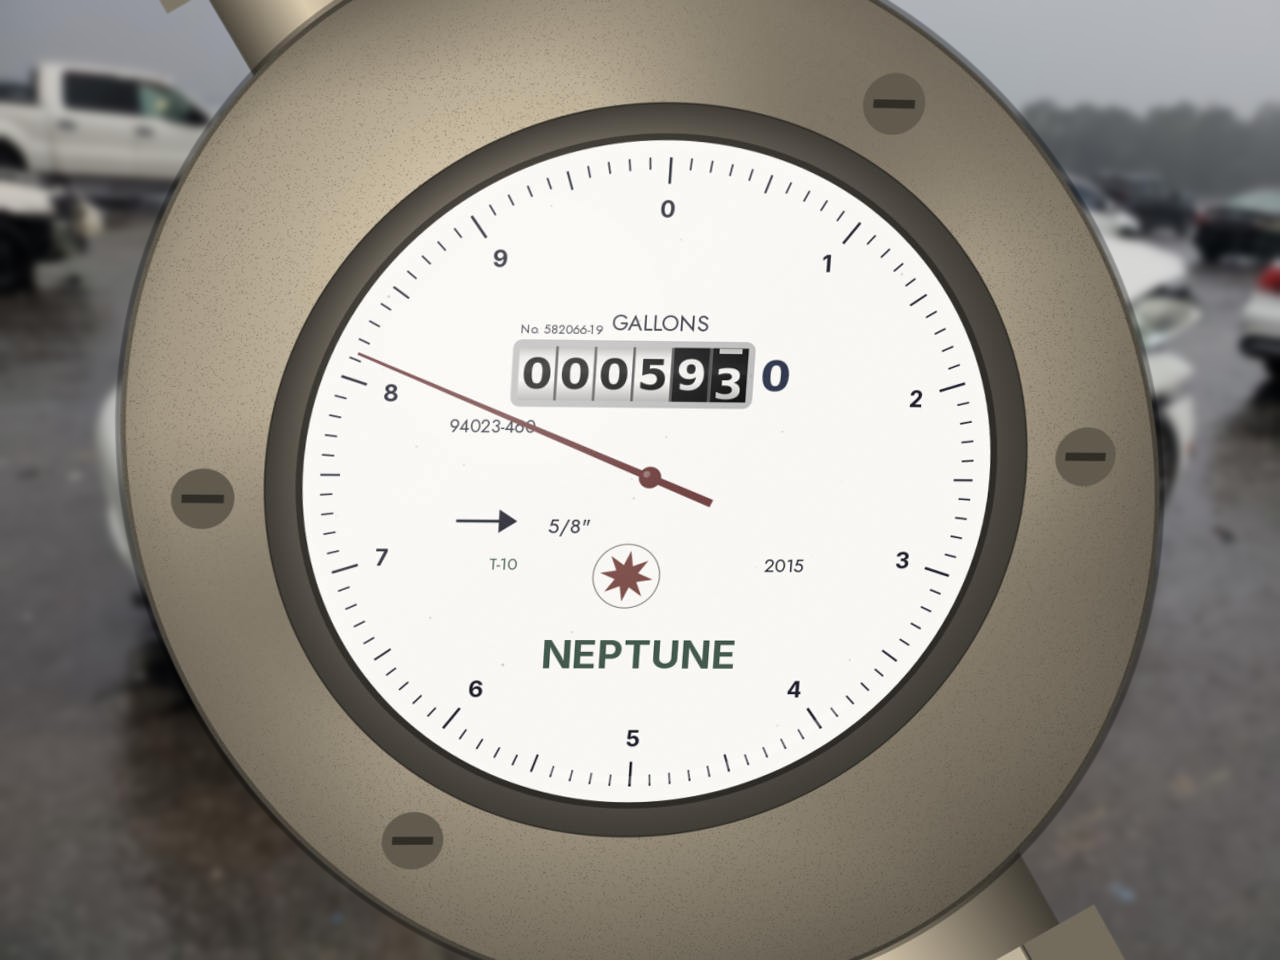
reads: **5928.1** gal
